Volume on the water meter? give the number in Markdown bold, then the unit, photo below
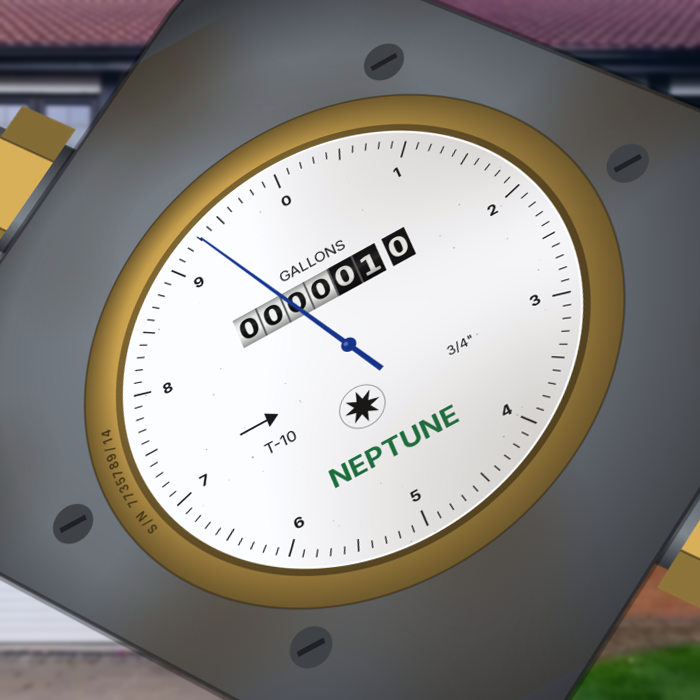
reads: **9.3** gal
